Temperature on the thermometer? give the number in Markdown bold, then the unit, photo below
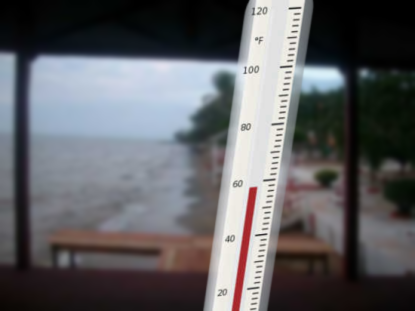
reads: **58** °F
